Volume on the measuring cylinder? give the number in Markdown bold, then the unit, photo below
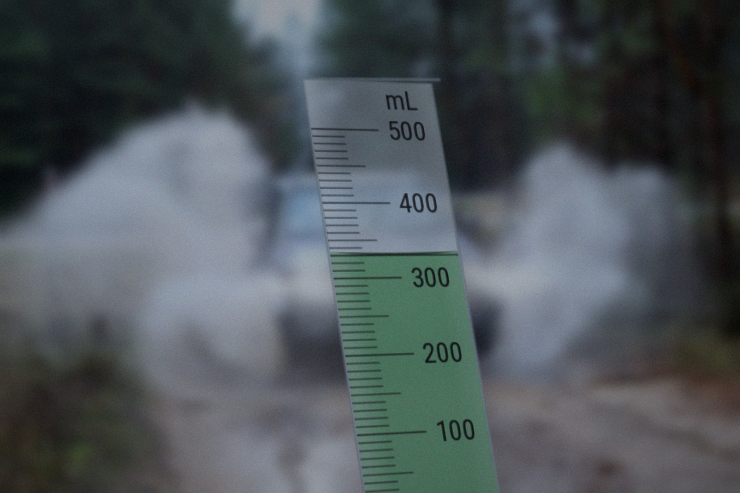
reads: **330** mL
